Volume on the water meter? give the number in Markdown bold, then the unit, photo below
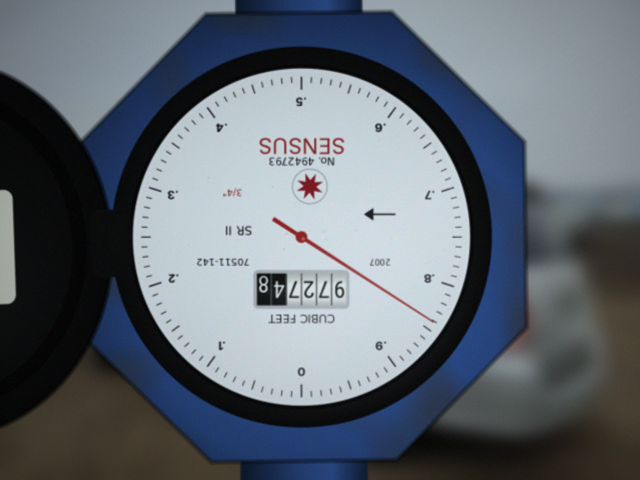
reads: **972747.84** ft³
